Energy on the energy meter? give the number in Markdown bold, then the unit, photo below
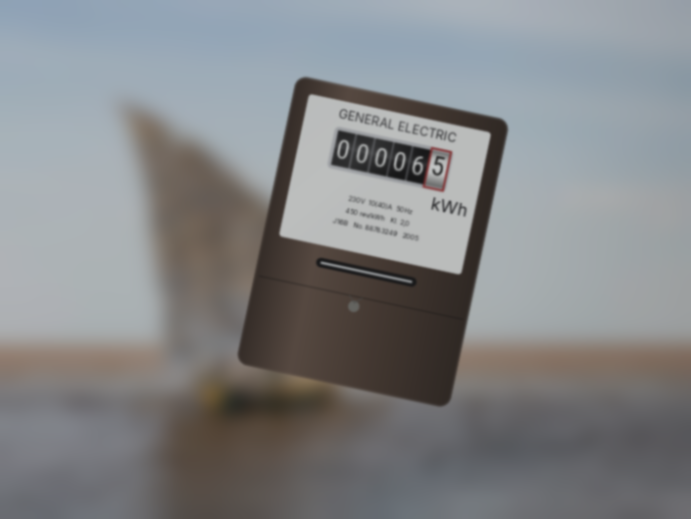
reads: **6.5** kWh
